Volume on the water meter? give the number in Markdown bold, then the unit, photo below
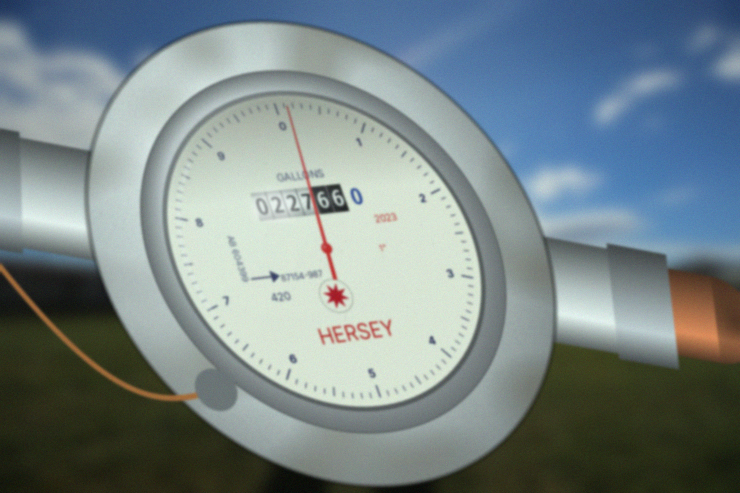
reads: **227660.1** gal
